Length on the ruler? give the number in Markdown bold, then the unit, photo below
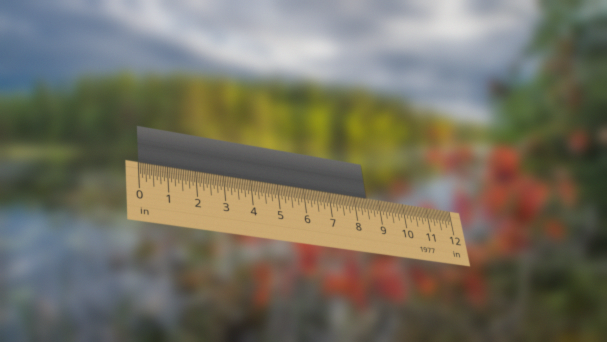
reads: **8.5** in
